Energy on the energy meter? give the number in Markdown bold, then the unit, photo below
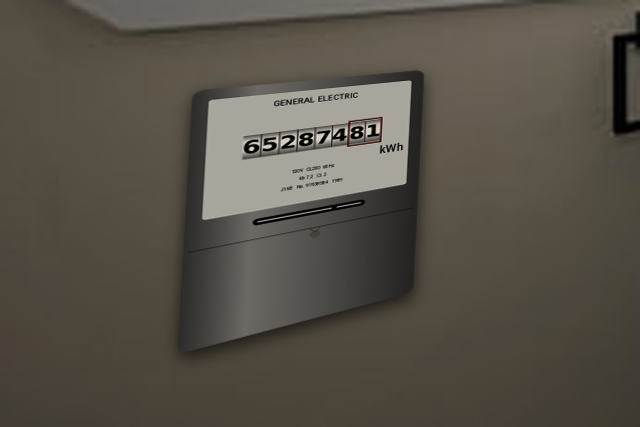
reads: **652874.81** kWh
